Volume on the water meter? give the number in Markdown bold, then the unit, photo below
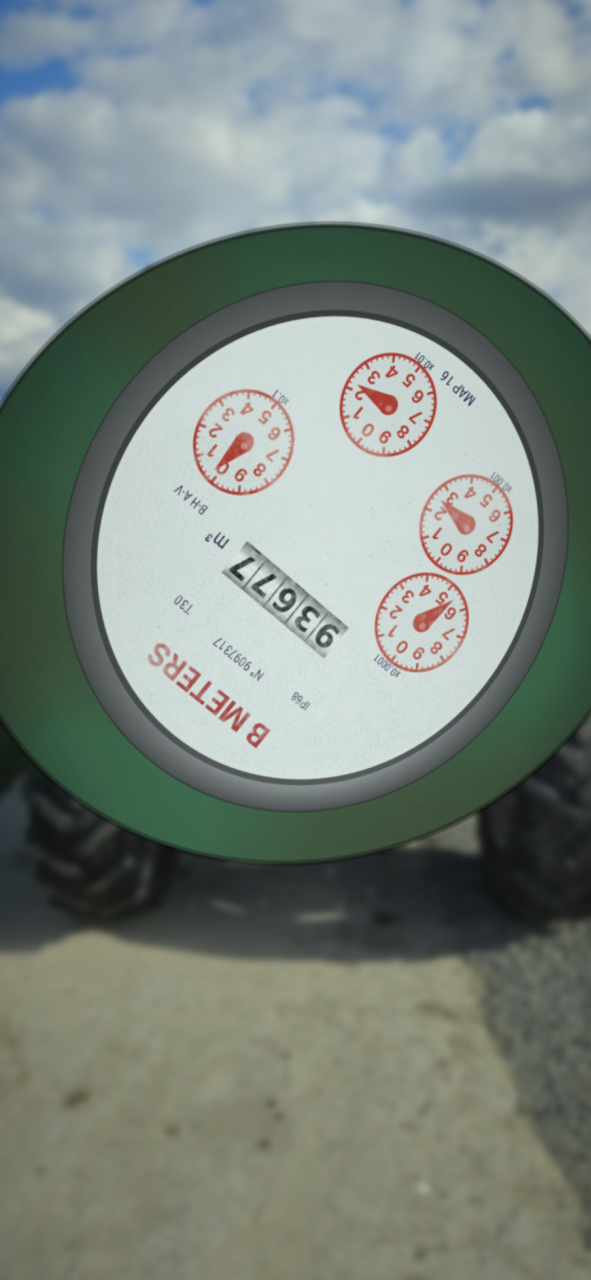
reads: **93677.0225** m³
